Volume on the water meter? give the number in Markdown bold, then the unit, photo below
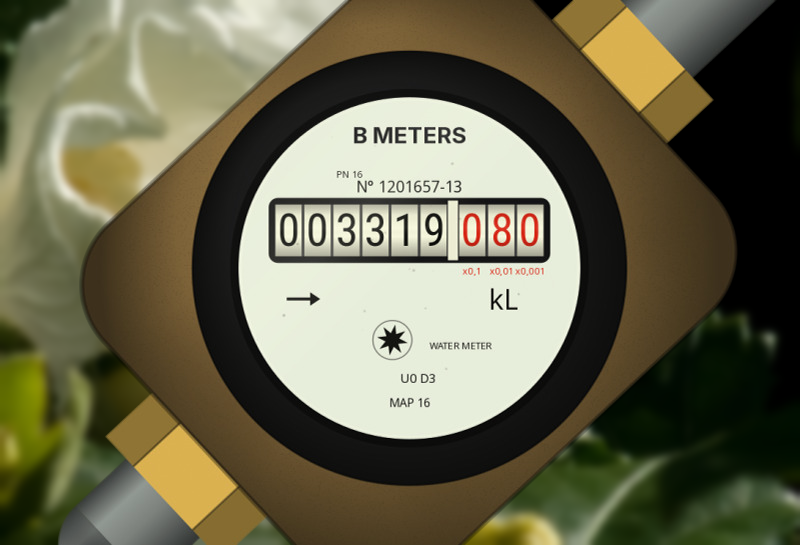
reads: **3319.080** kL
